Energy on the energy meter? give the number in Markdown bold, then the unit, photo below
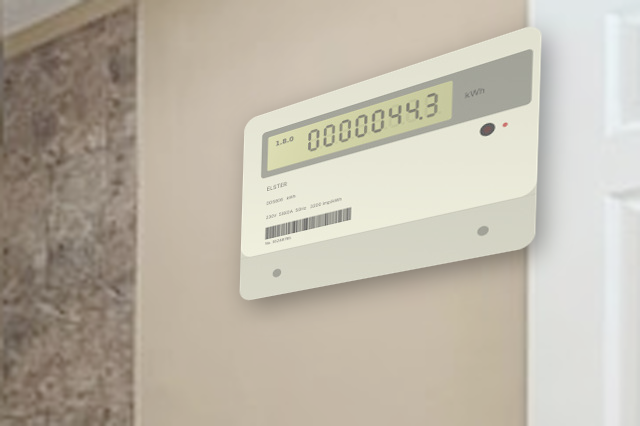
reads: **44.3** kWh
